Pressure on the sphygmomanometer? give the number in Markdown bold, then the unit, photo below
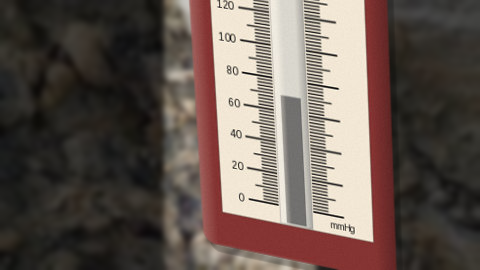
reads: **70** mmHg
